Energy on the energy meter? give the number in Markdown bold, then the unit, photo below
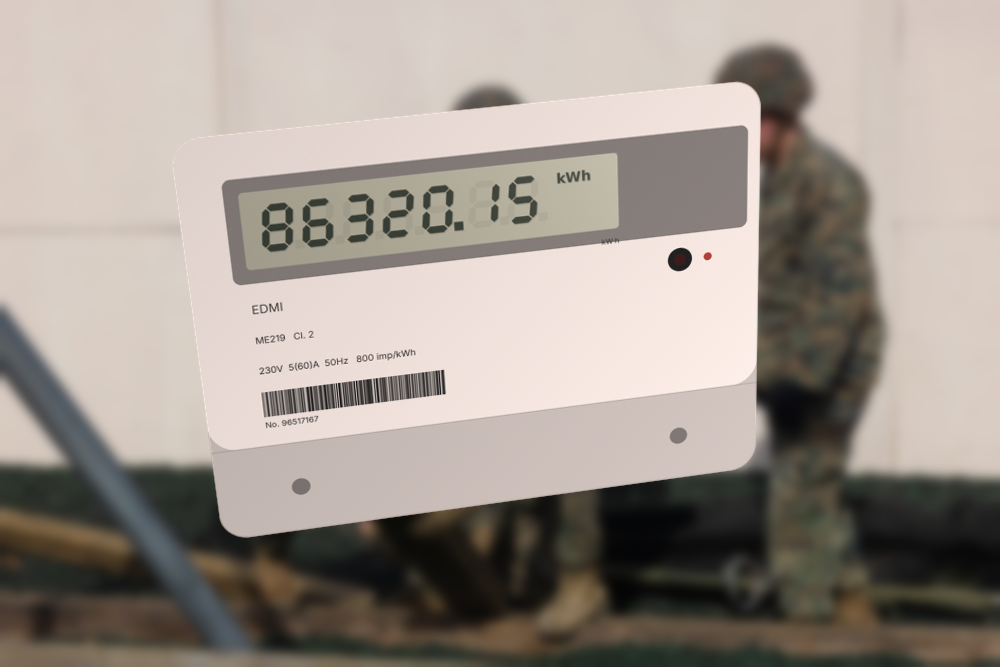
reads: **86320.15** kWh
